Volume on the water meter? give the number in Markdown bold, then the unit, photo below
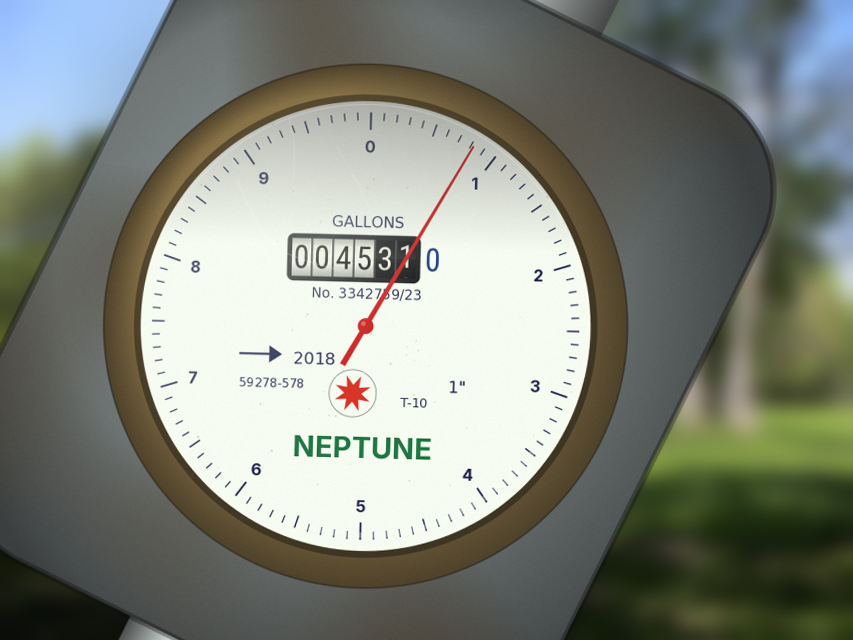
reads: **45310.8** gal
